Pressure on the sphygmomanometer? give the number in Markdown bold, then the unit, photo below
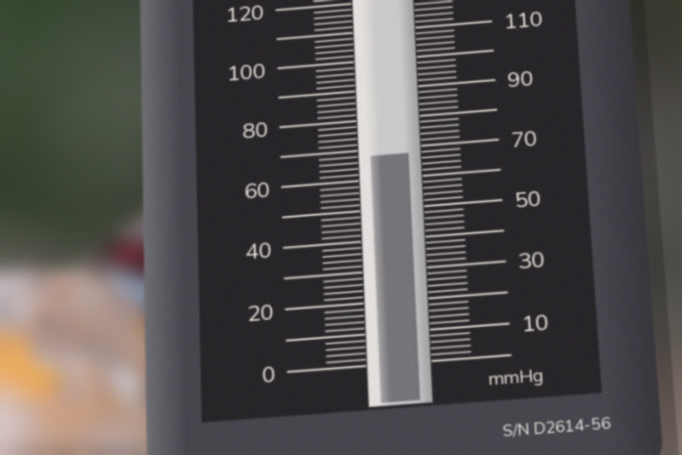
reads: **68** mmHg
